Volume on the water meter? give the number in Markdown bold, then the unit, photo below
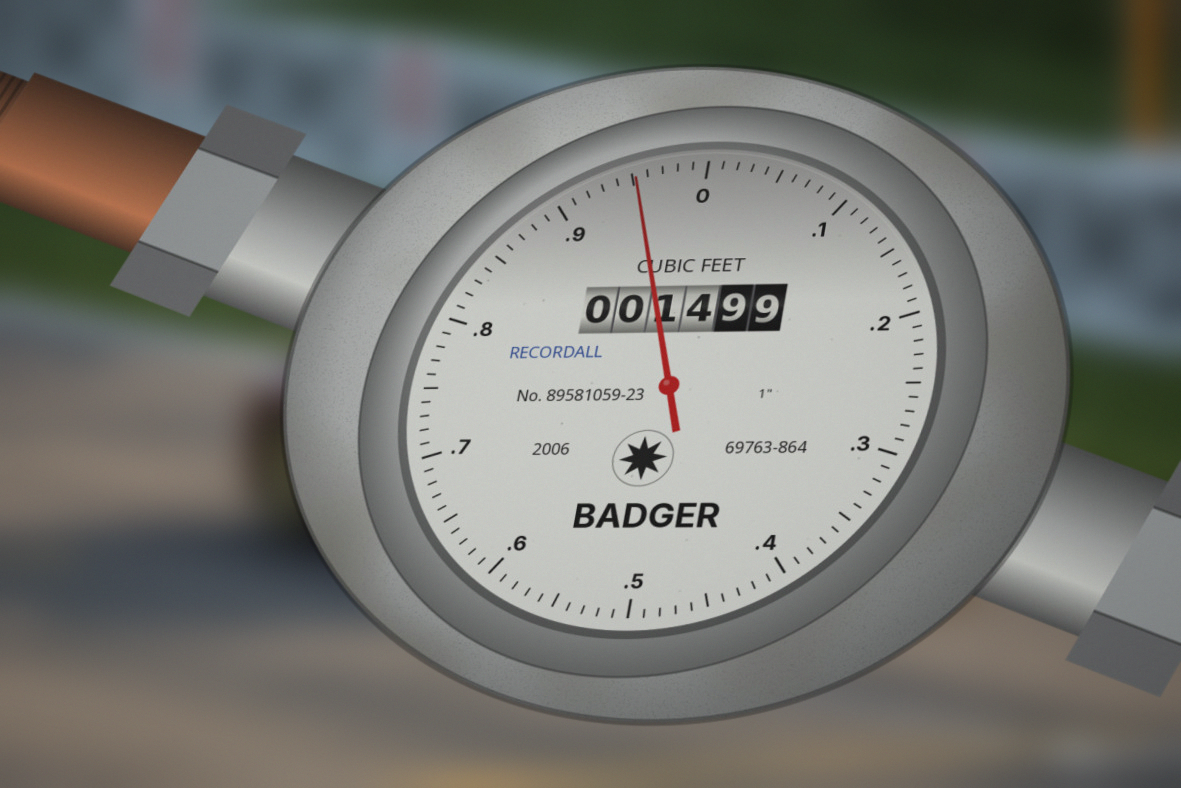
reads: **1498.95** ft³
